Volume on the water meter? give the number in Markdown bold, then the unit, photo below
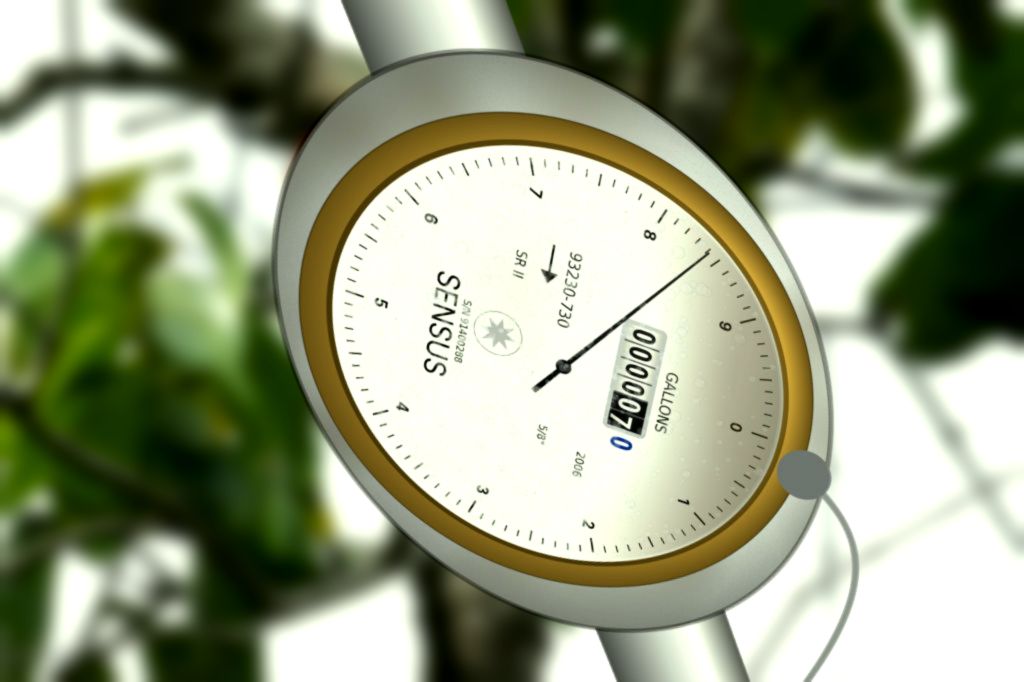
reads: **68.4** gal
